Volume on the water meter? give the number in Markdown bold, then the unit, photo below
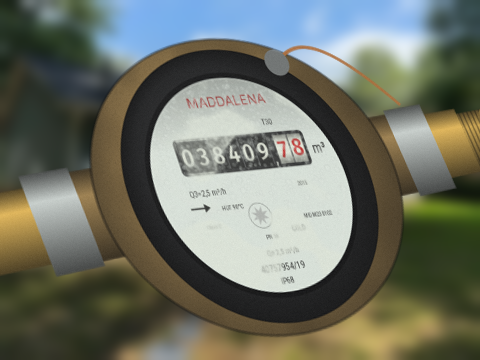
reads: **38409.78** m³
